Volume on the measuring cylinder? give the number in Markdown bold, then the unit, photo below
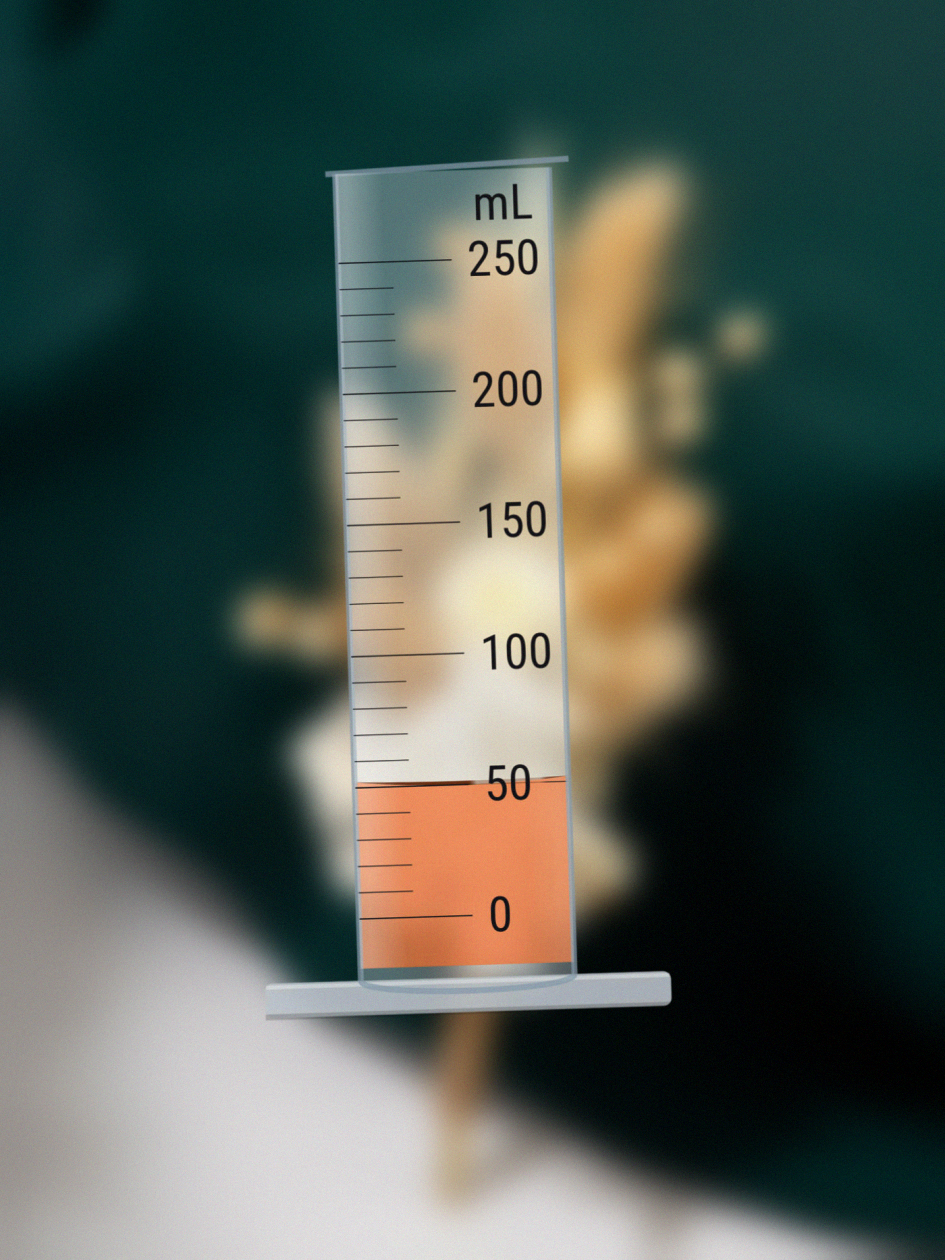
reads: **50** mL
